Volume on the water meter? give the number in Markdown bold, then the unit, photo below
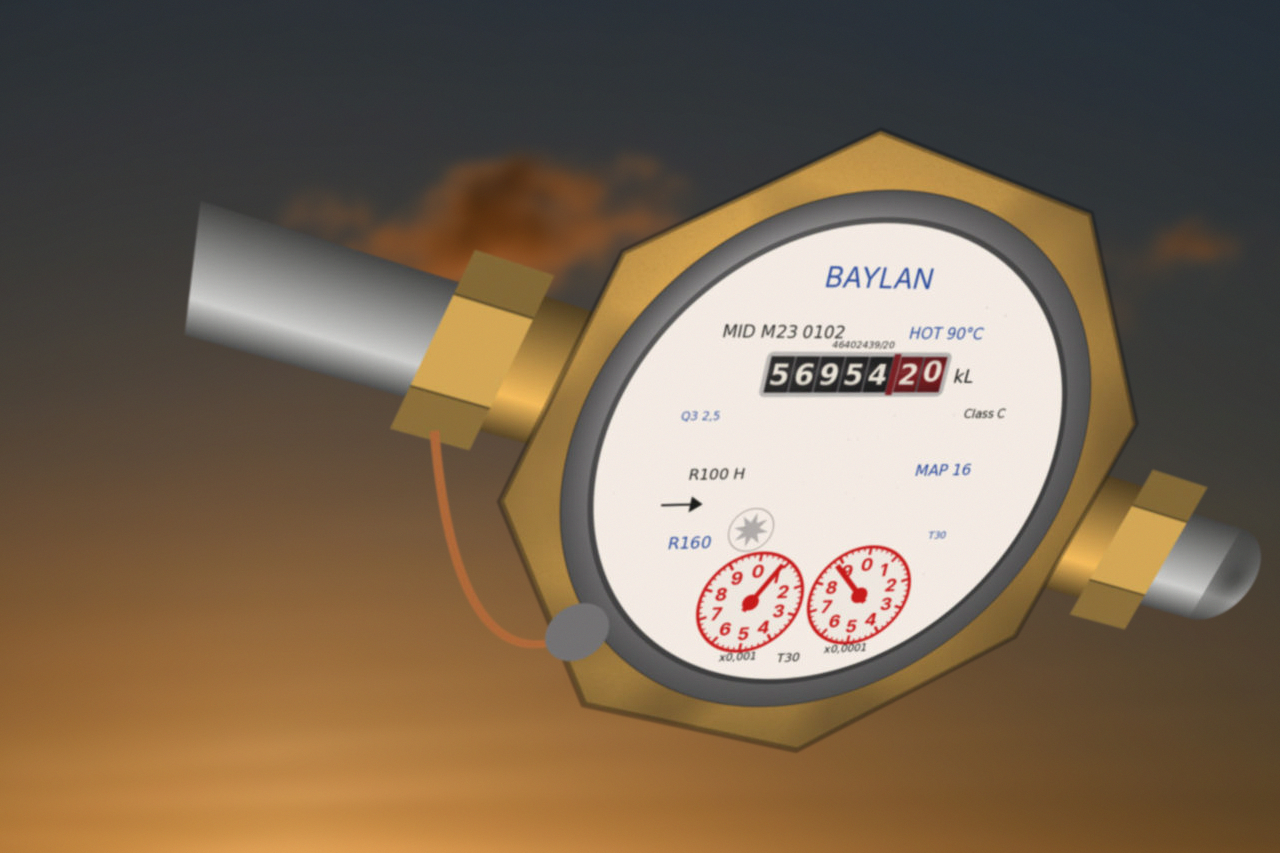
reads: **56954.2008** kL
